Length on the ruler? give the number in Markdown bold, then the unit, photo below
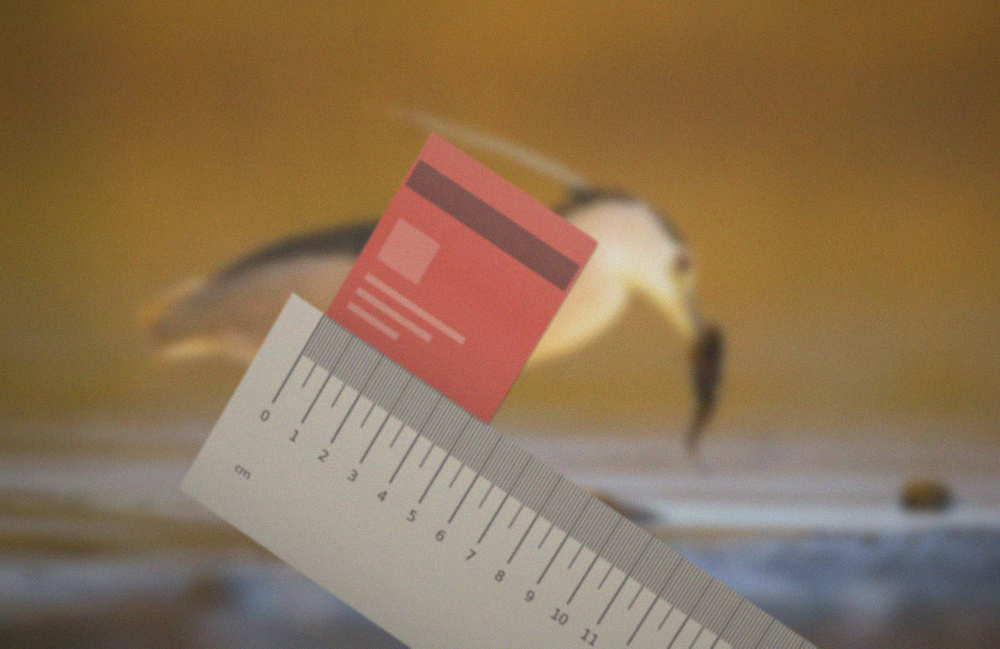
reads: **5.5** cm
